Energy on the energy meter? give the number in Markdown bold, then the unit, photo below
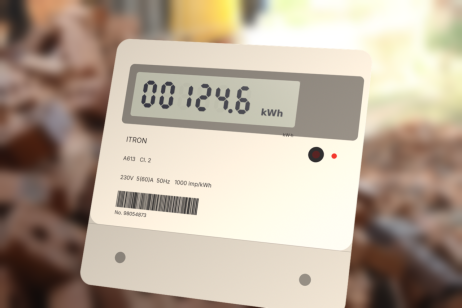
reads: **124.6** kWh
